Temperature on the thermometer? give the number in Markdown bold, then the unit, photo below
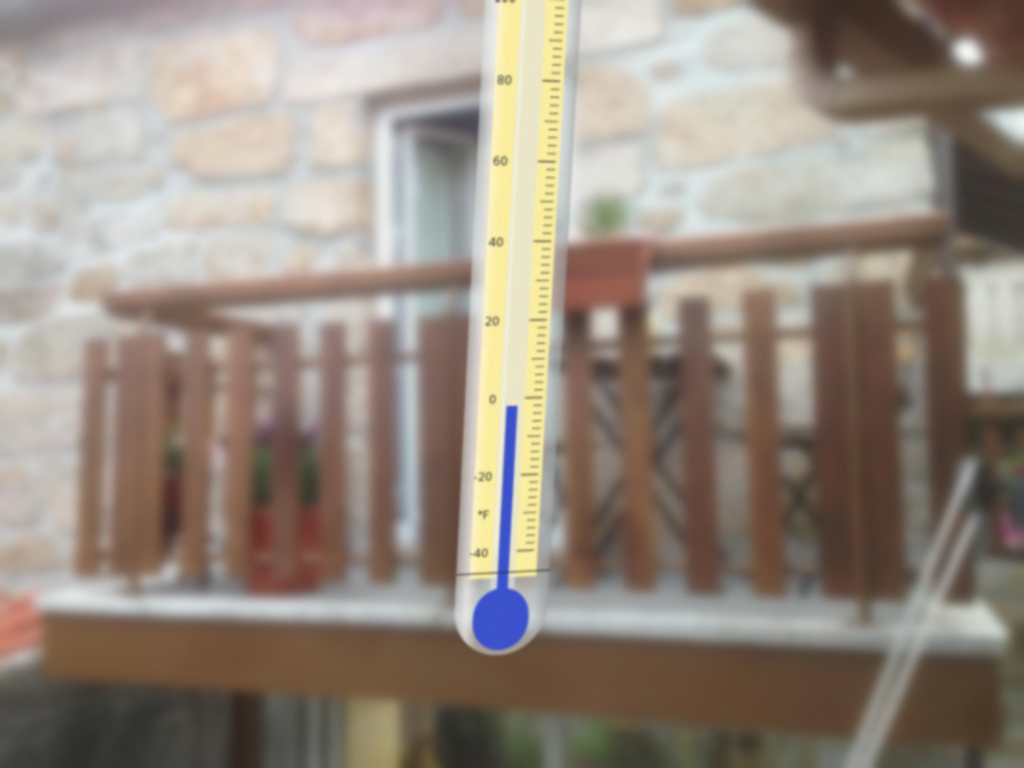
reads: **-2** °F
